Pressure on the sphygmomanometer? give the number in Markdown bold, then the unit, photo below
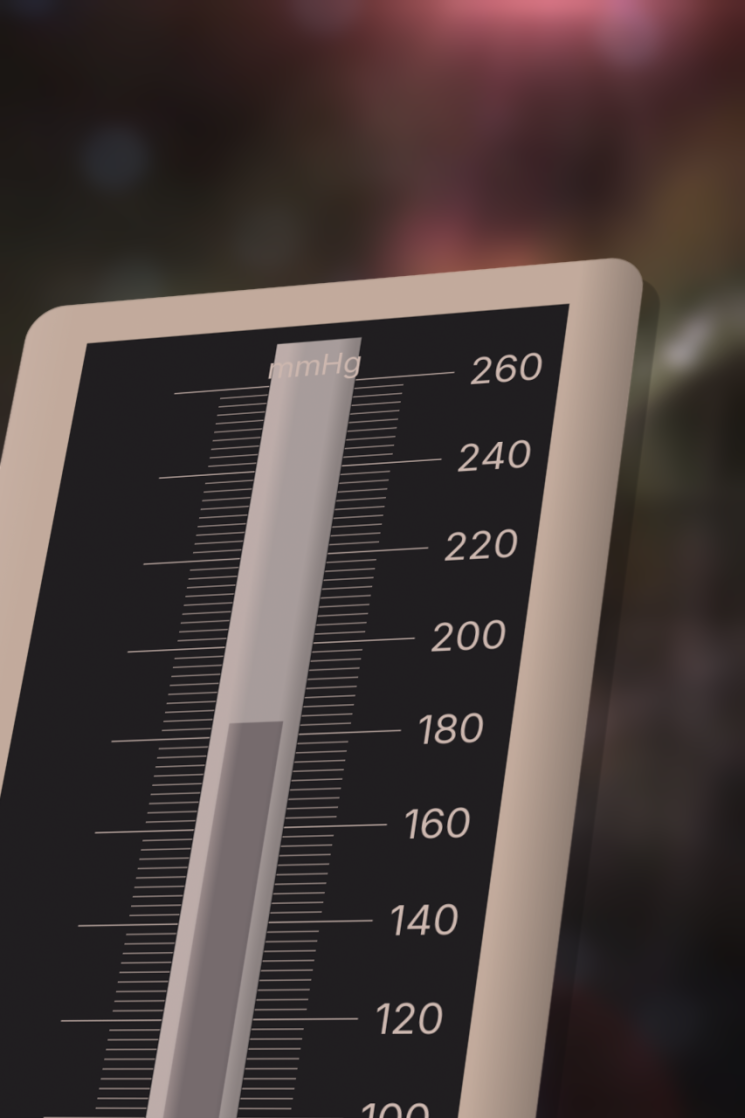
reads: **183** mmHg
